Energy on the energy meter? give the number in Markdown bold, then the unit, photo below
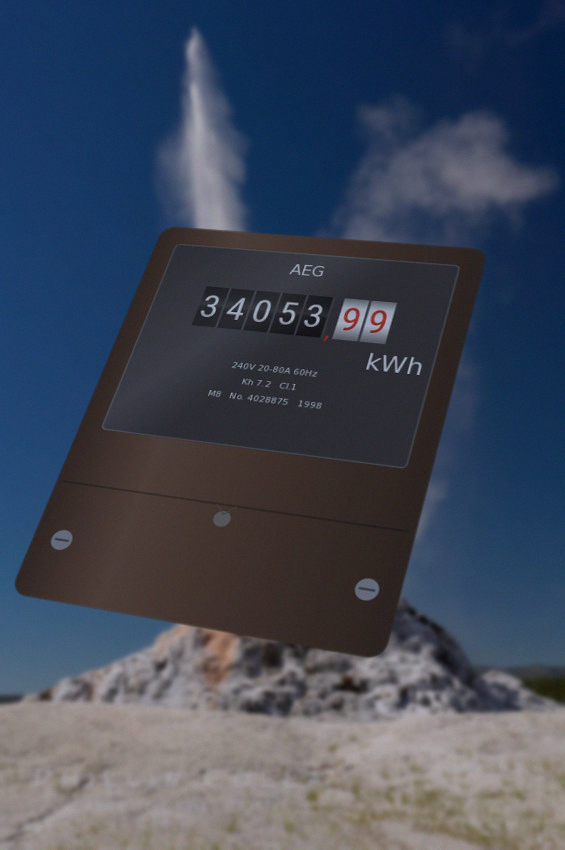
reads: **34053.99** kWh
